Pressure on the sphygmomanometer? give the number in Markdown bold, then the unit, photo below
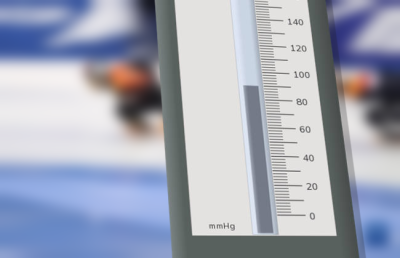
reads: **90** mmHg
